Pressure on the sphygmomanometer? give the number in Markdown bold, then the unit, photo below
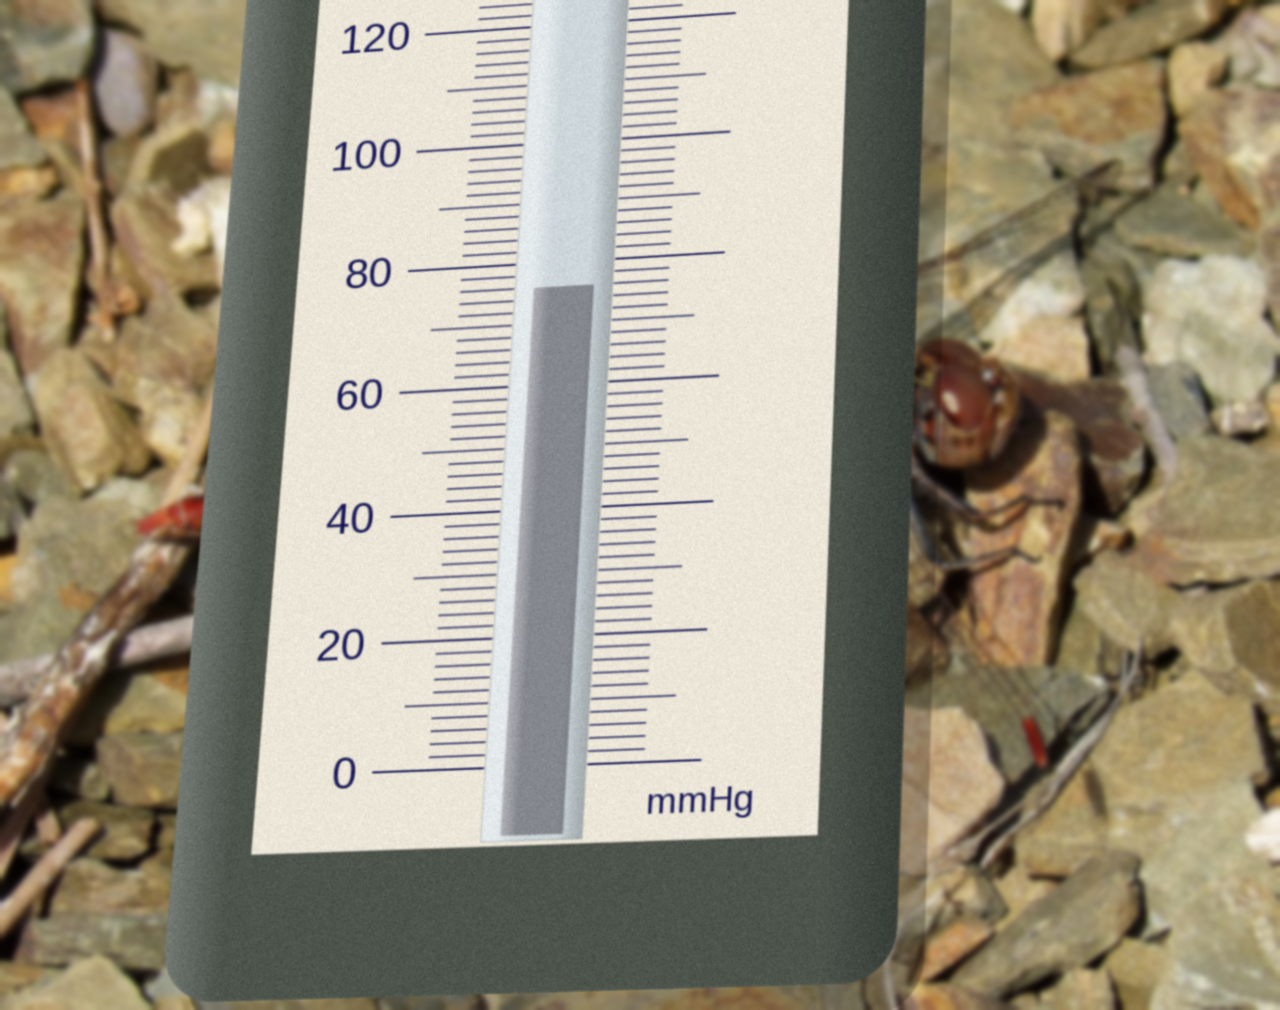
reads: **76** mmHg
